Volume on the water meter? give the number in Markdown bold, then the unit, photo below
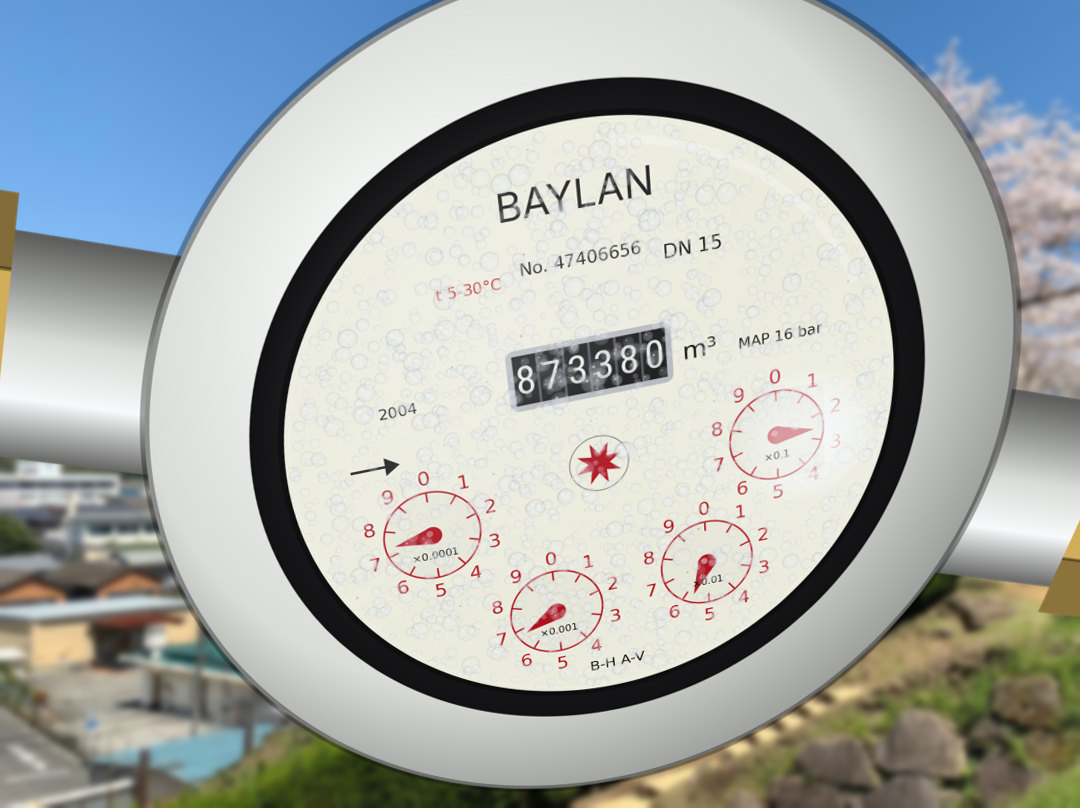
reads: **873380.2567** m³
